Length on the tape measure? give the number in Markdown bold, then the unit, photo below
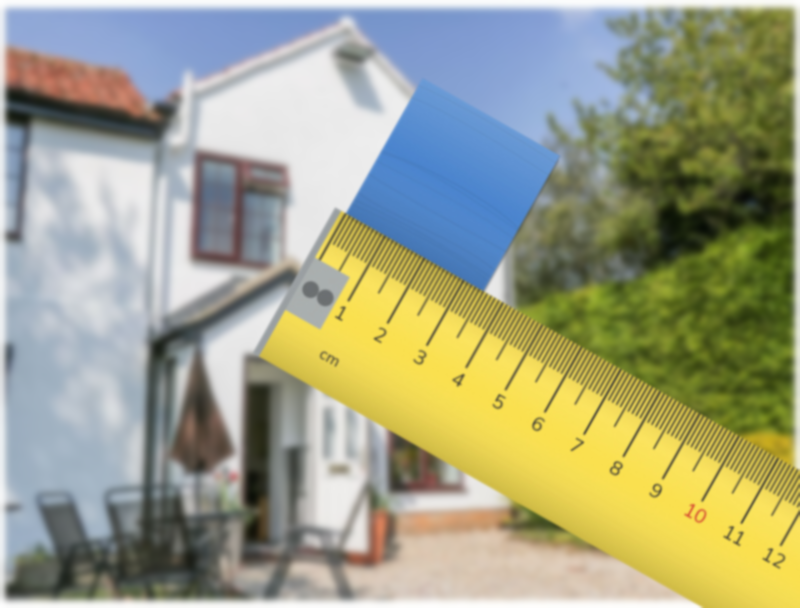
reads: **3.5** cm
